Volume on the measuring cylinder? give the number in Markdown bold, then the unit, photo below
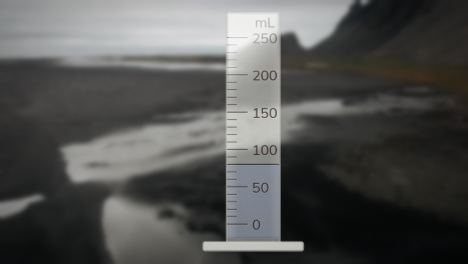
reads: **80** mL
